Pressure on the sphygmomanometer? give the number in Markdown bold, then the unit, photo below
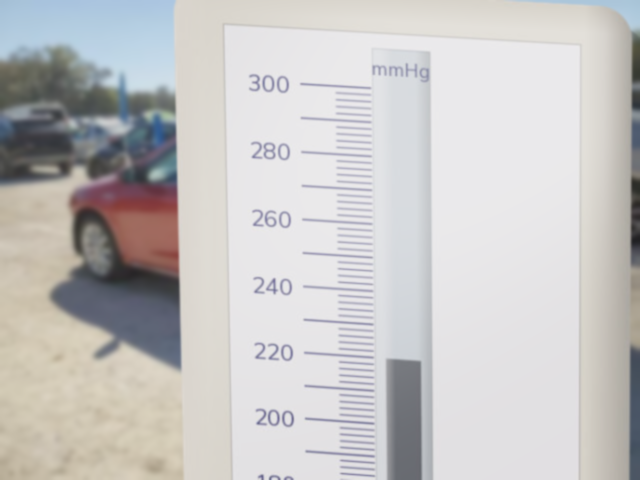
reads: **220** mmHg
